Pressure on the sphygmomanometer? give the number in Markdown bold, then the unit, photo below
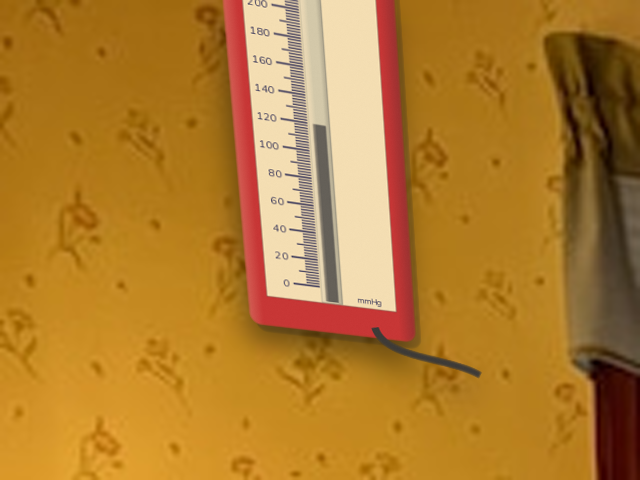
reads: **120** mmHg
